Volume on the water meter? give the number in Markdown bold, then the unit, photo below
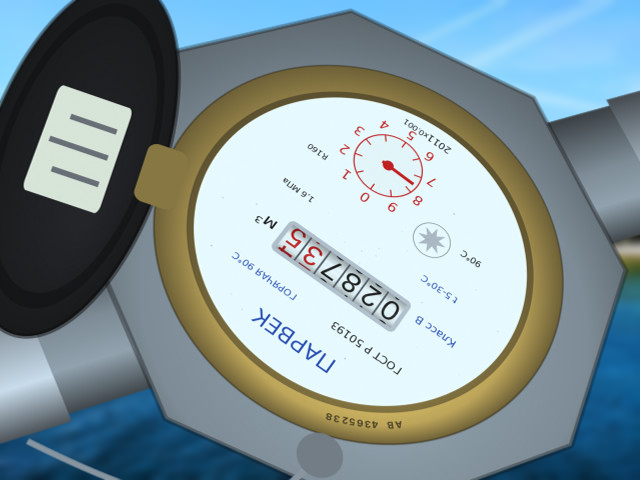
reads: **287.347** m³
